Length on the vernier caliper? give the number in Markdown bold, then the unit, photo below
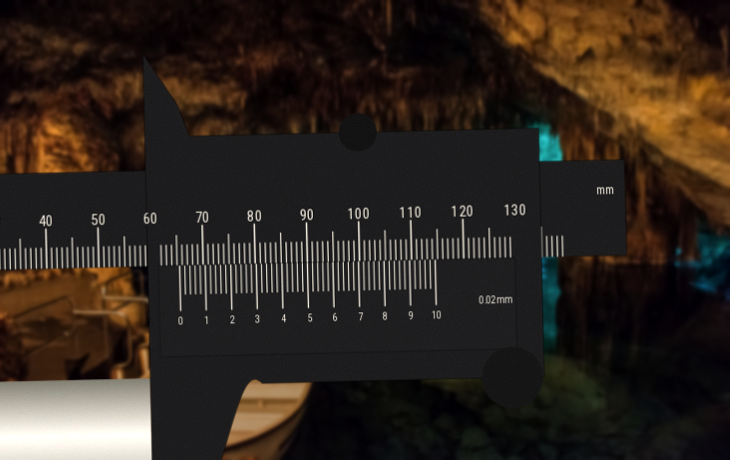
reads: **65.5** mm
